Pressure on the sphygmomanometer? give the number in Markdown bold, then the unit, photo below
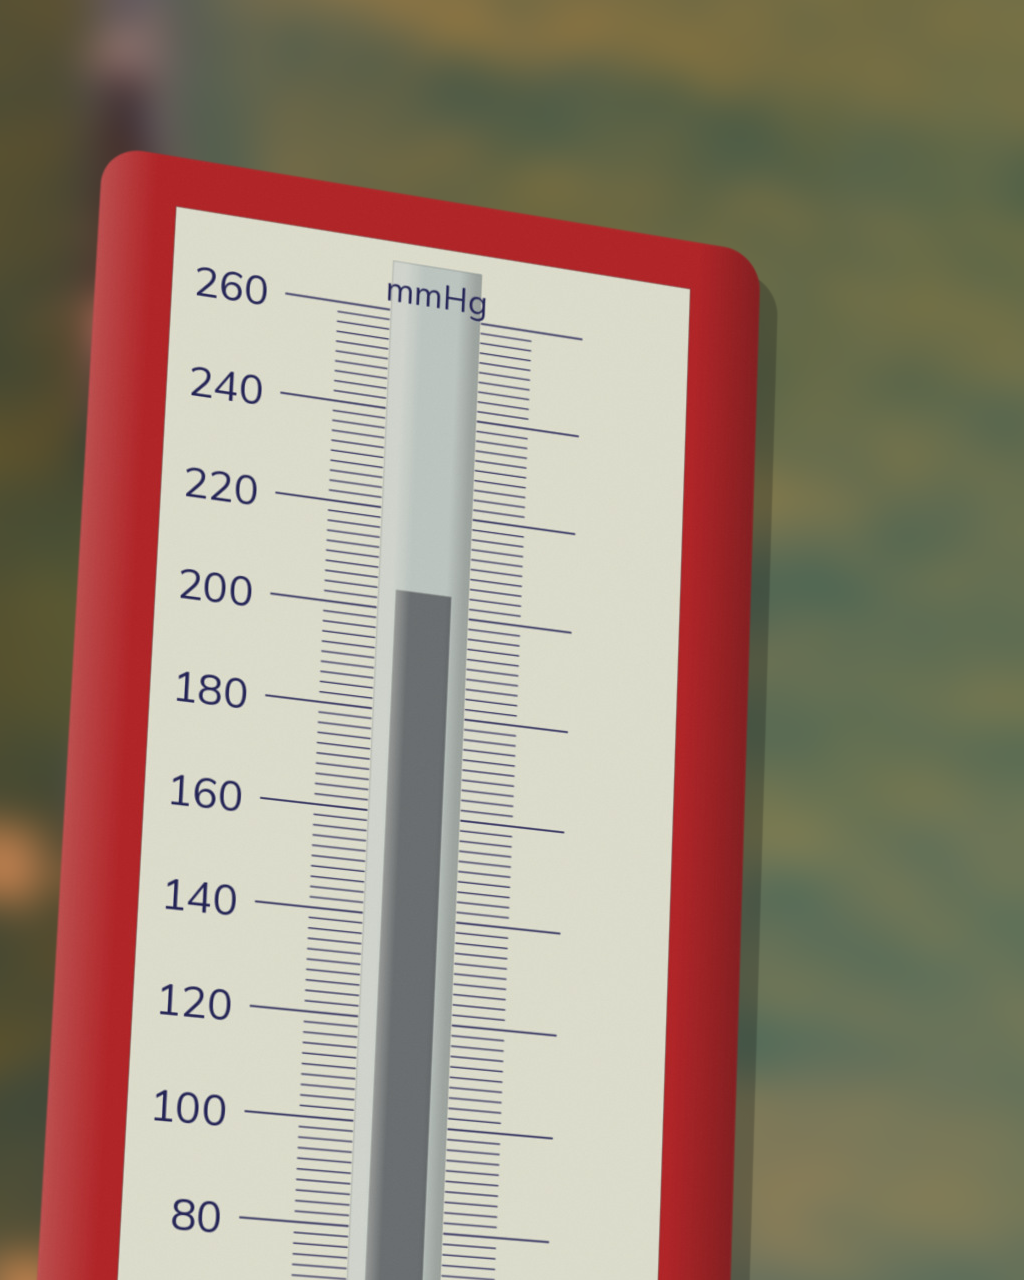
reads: **204** mmHg
